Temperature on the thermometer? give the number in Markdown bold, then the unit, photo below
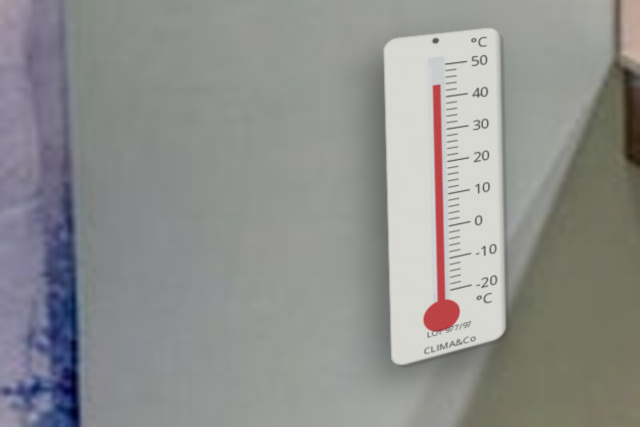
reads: **44** °C
